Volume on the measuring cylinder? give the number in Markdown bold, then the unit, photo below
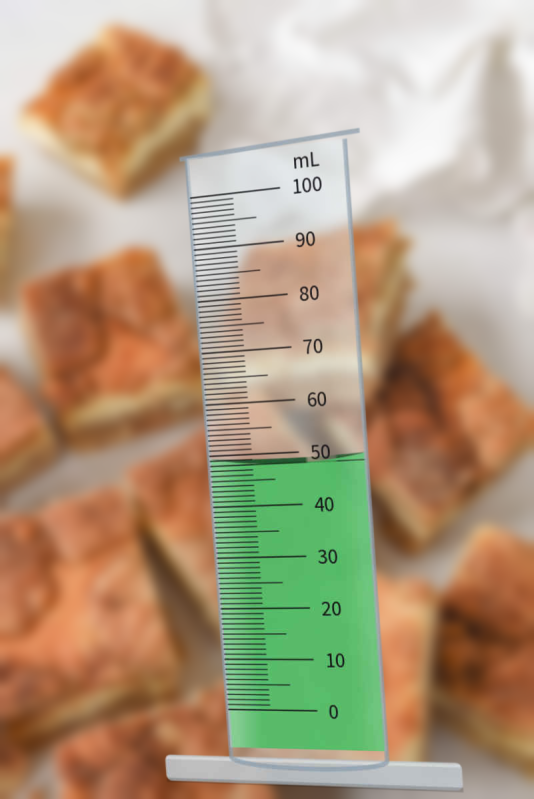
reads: **48** mL
